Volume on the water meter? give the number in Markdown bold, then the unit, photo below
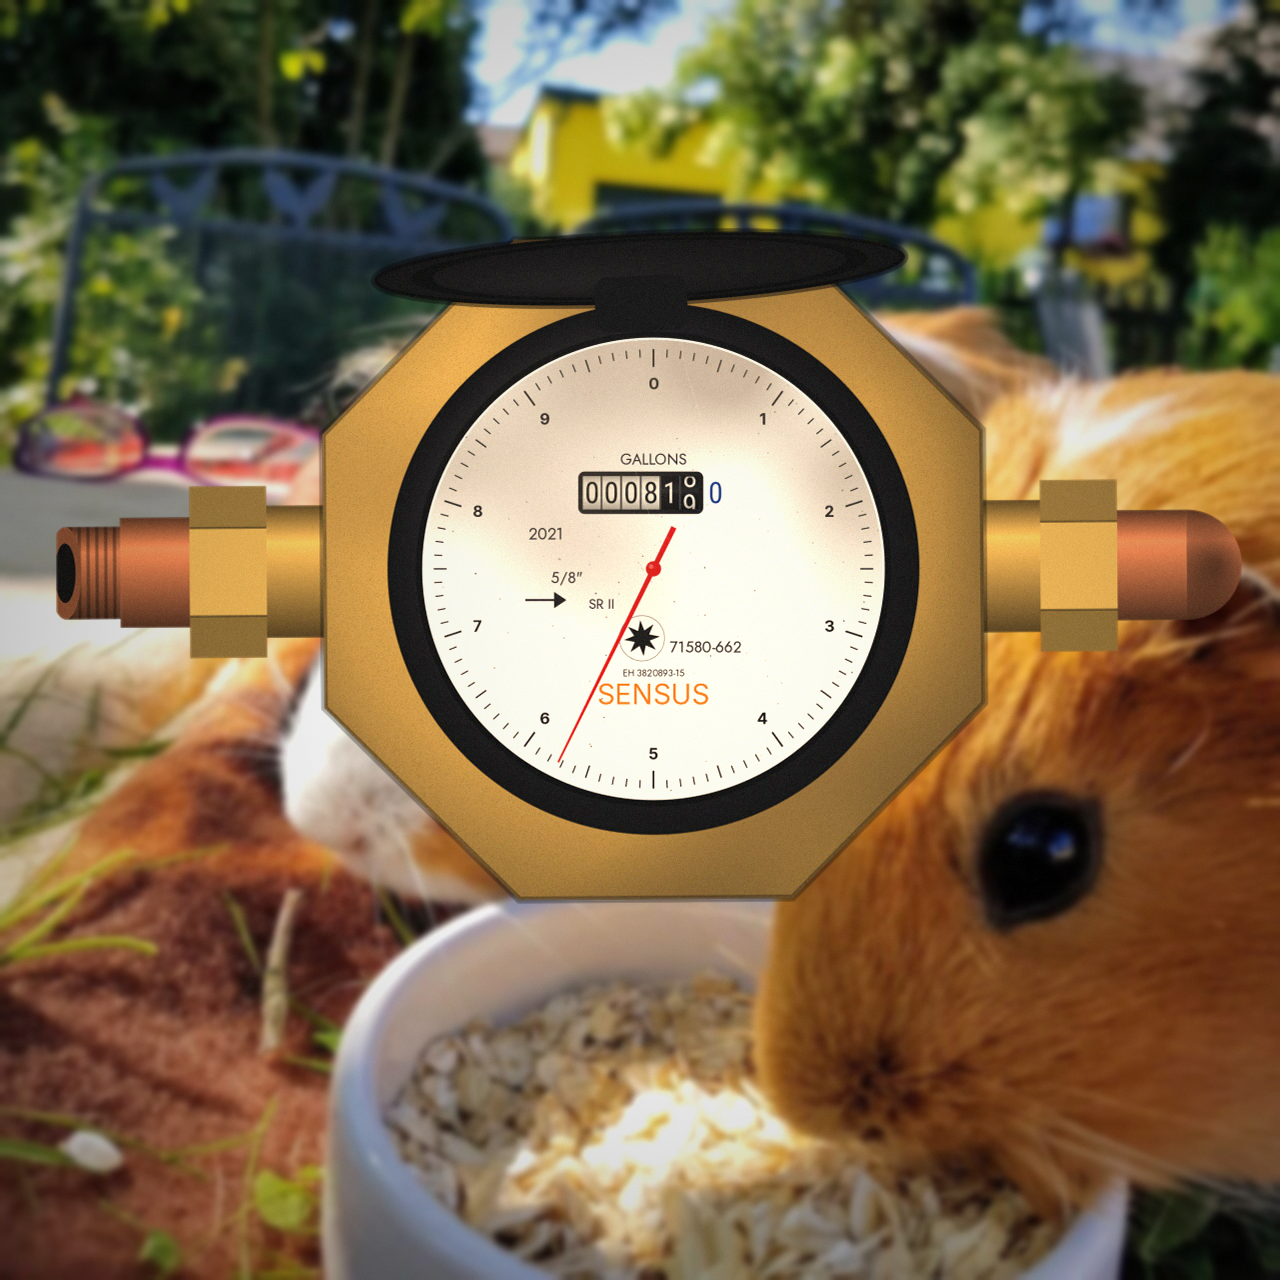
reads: **8185.7** gal
